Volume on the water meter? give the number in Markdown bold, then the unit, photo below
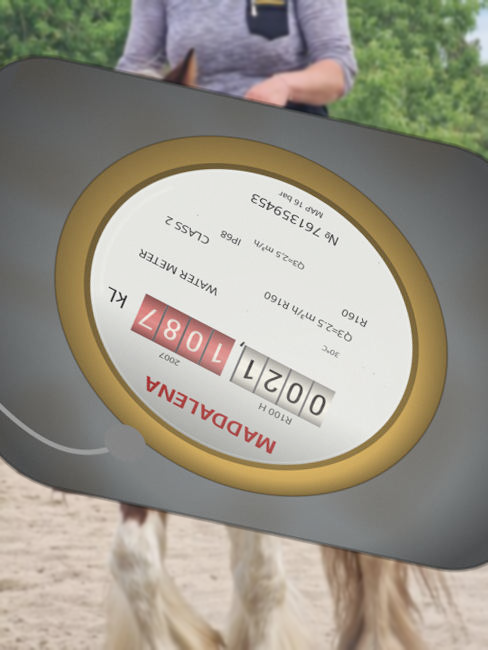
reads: **21.1087** kL
